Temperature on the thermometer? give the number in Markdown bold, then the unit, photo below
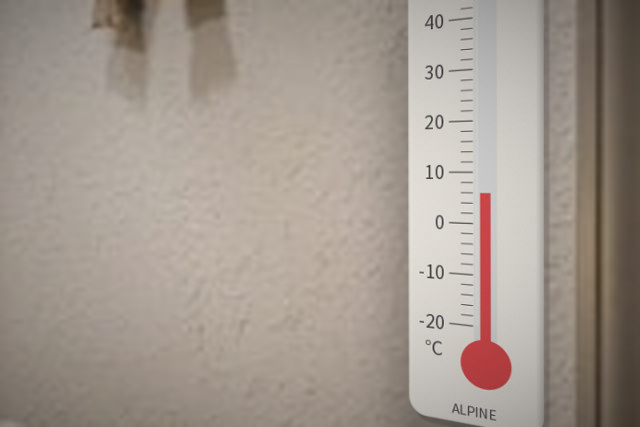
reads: **6** °C
